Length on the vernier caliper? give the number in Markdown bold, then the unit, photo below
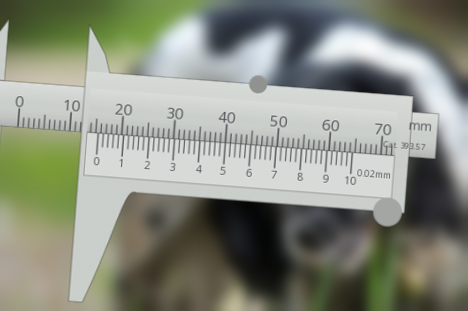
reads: **15.5** mm
